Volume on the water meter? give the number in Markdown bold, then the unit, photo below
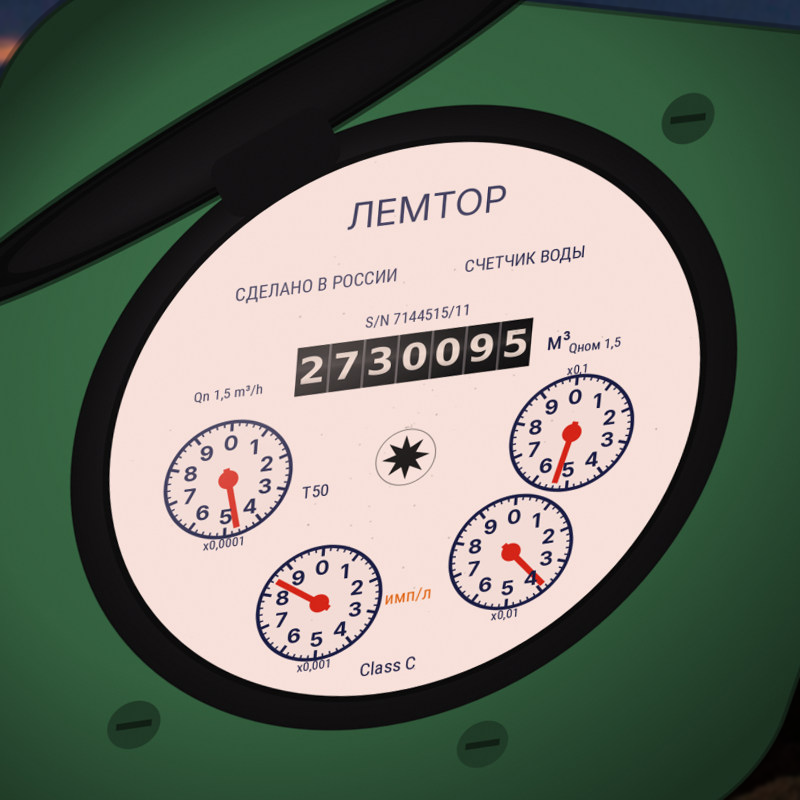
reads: **2730095.5384** m³
